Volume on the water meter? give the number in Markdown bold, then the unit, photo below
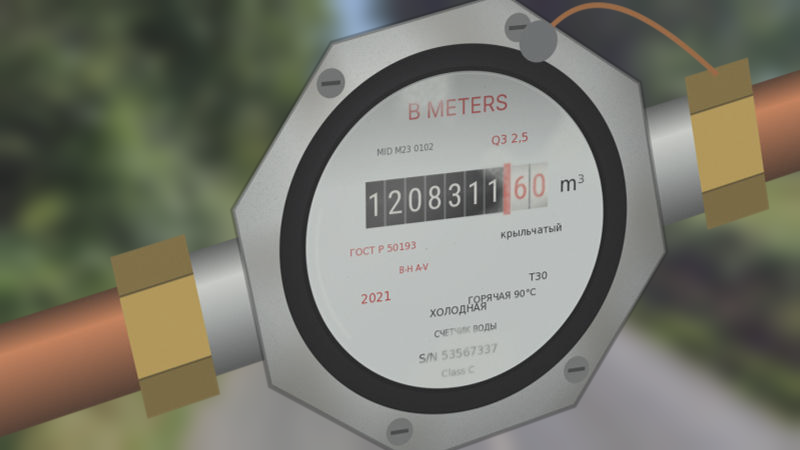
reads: **1208311.60** m³
